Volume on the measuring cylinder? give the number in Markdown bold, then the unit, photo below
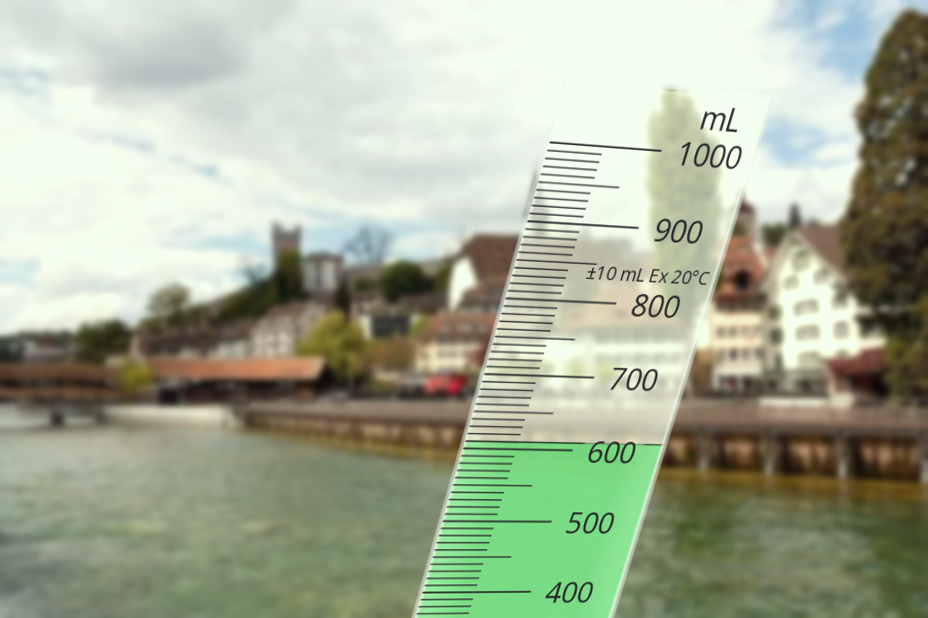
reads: **610** mL
